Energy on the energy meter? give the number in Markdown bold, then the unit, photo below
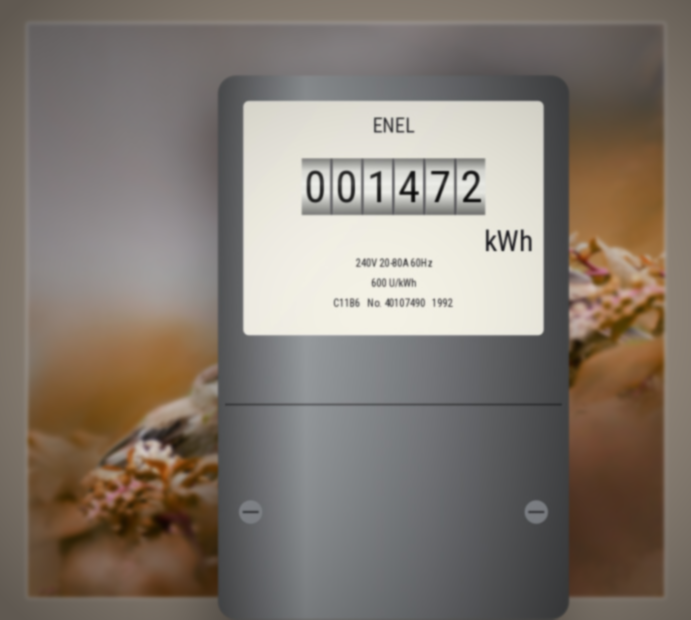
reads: **1472** kWh
